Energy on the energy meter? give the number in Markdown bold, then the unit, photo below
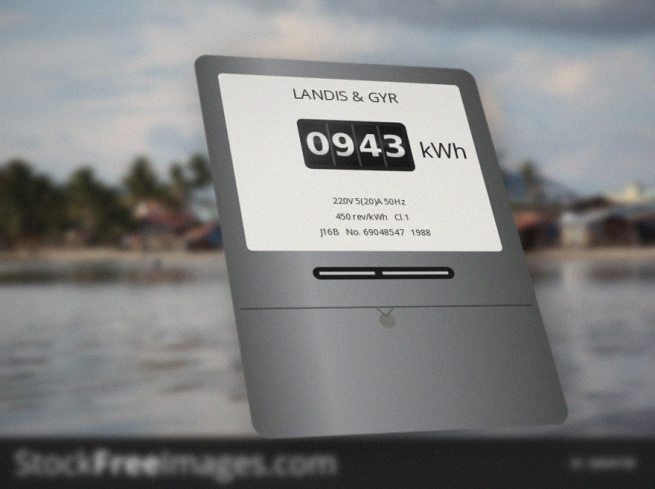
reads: **943** kWh
